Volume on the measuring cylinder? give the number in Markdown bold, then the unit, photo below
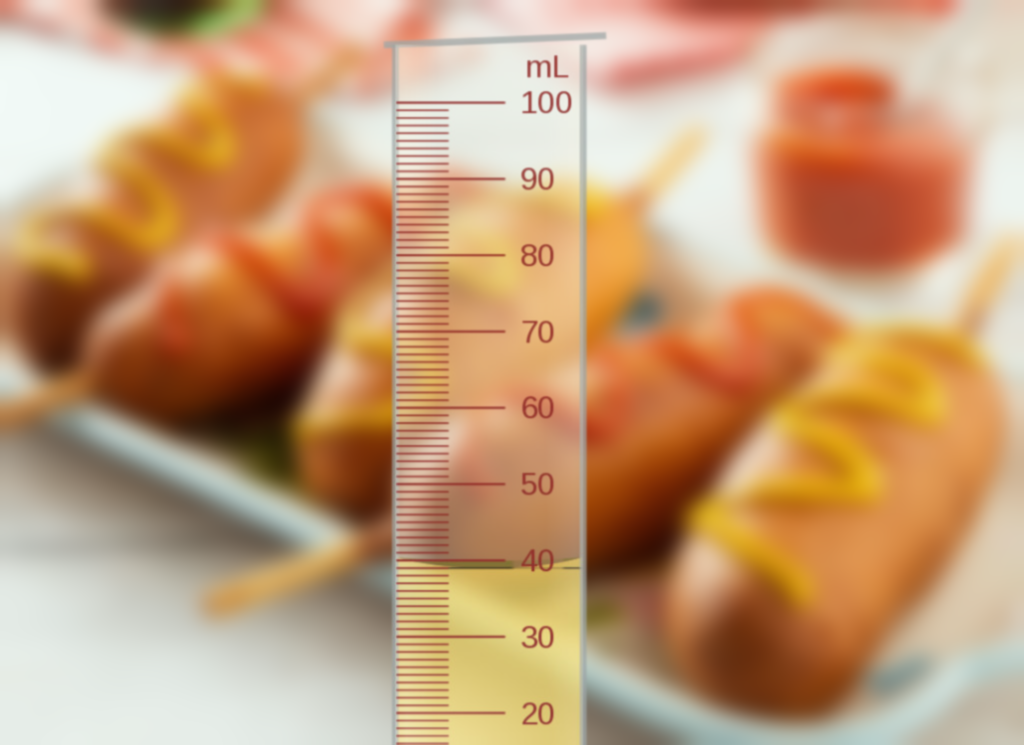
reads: **39** mL
